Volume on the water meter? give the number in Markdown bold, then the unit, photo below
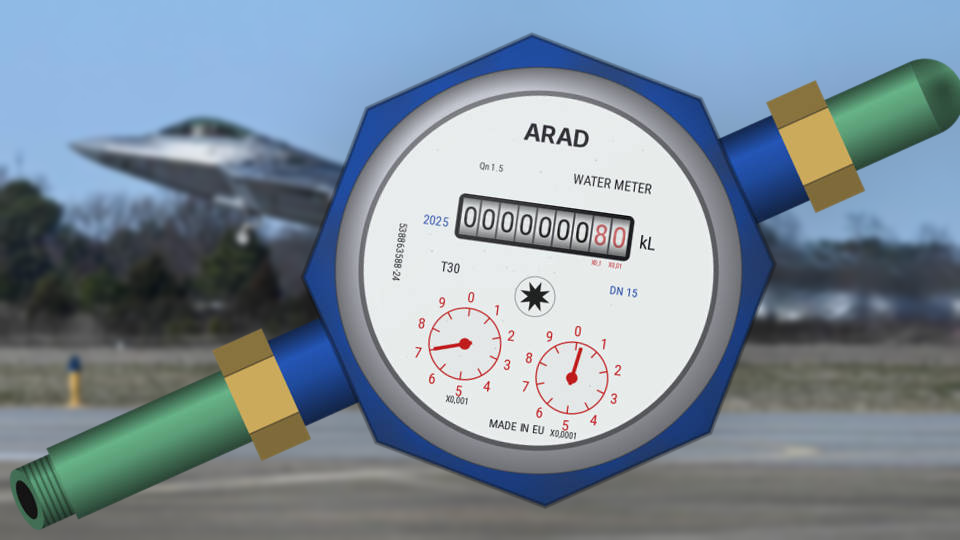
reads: **0.8070** kL
